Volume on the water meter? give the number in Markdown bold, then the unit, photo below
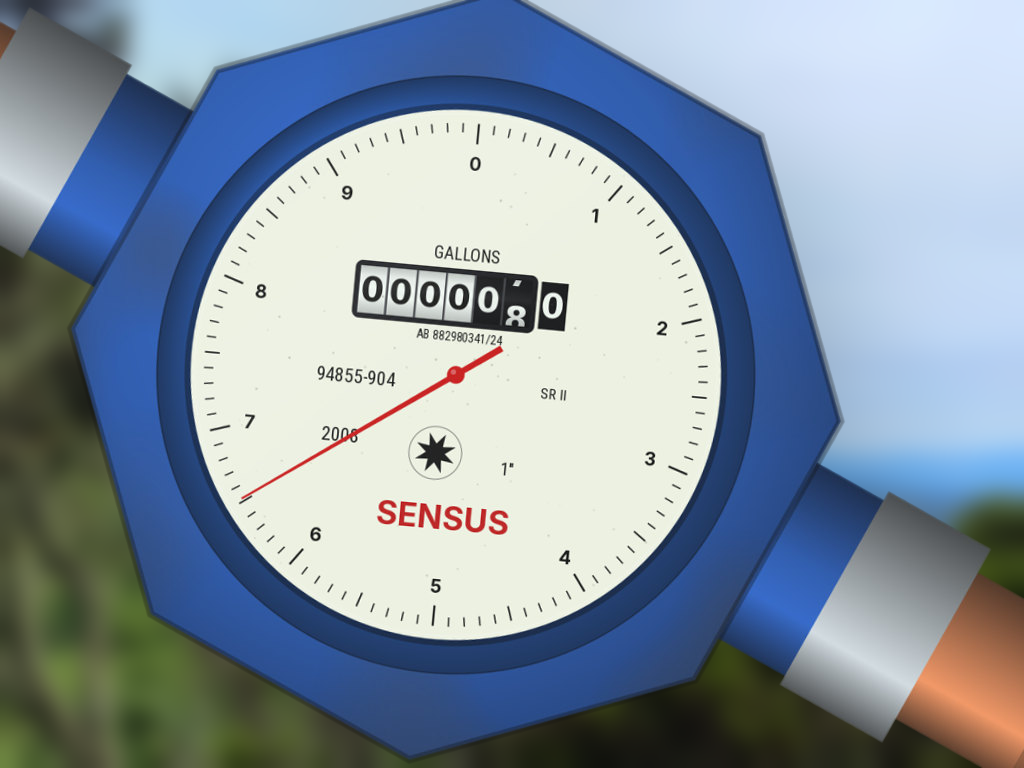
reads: **76.5** gal
